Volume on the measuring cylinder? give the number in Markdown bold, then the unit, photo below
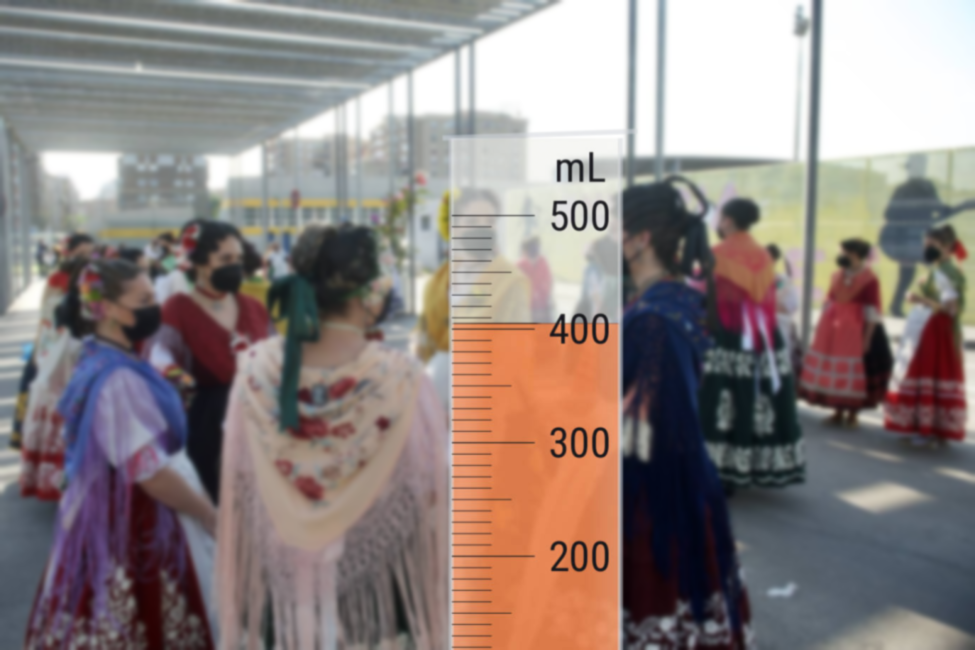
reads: **405** mL
